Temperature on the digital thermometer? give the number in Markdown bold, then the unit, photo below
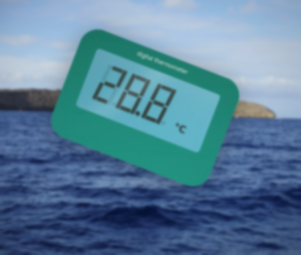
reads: **28.8** °C
